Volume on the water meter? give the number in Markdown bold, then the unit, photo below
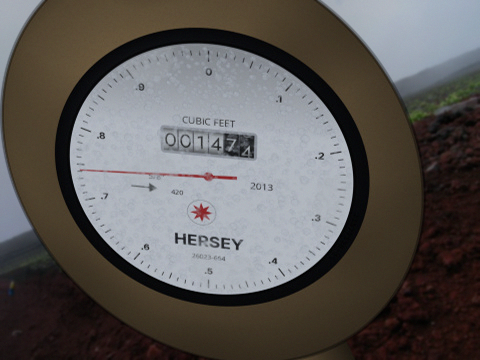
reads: **1473.74** ft³
